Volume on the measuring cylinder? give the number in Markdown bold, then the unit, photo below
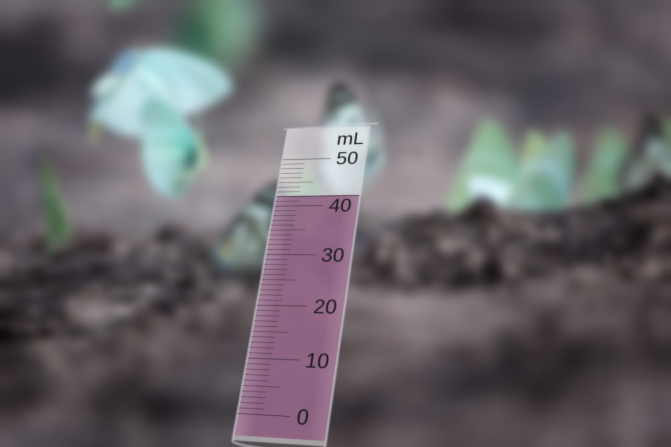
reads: **42** mL
